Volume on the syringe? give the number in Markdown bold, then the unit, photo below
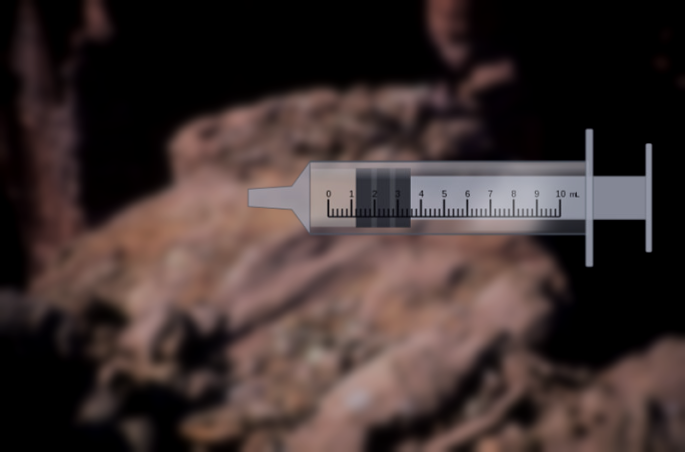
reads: **1.2** mL
